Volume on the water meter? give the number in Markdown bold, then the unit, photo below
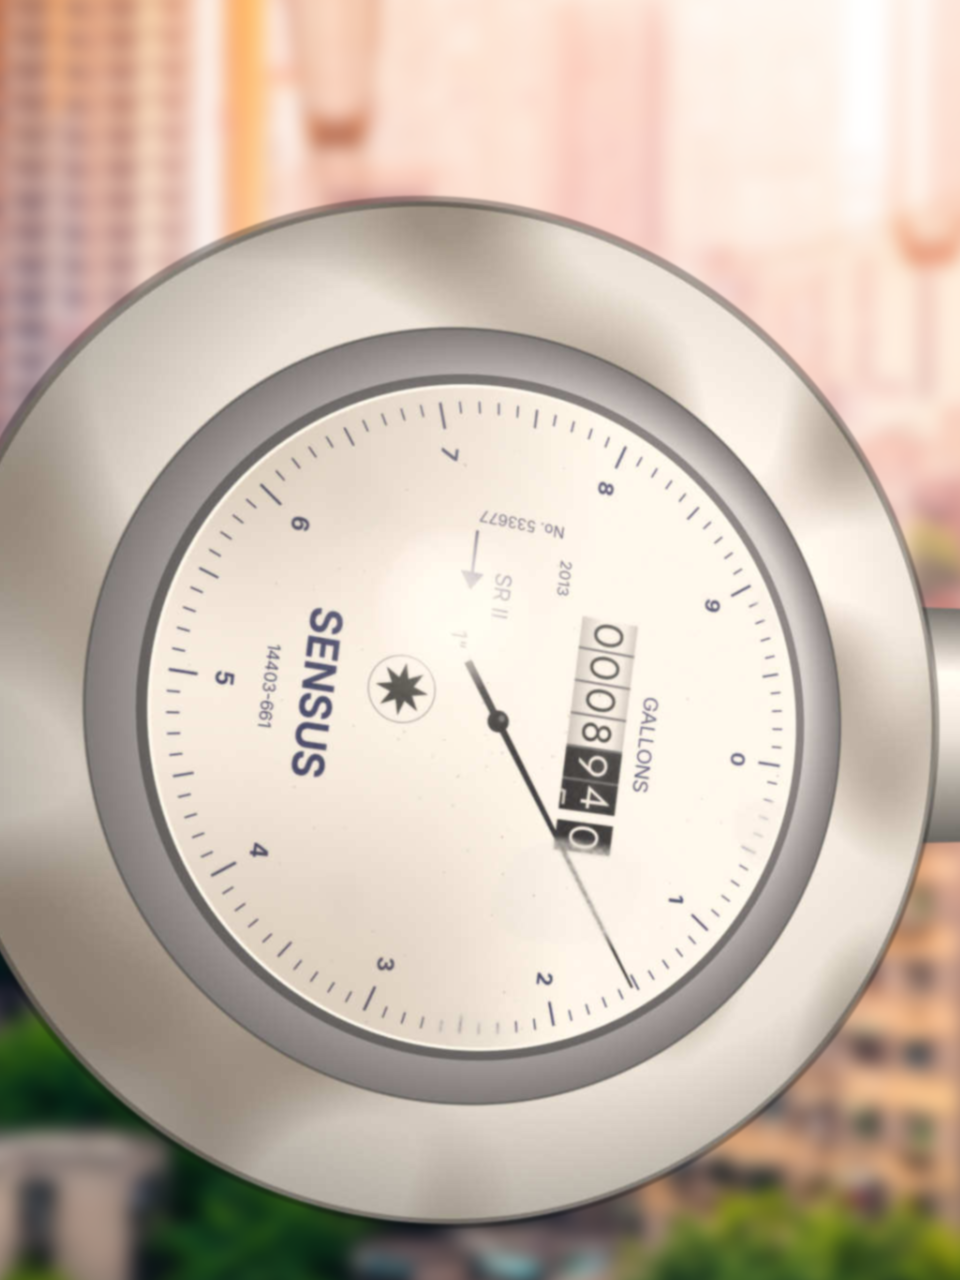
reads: **8941.5** gal
